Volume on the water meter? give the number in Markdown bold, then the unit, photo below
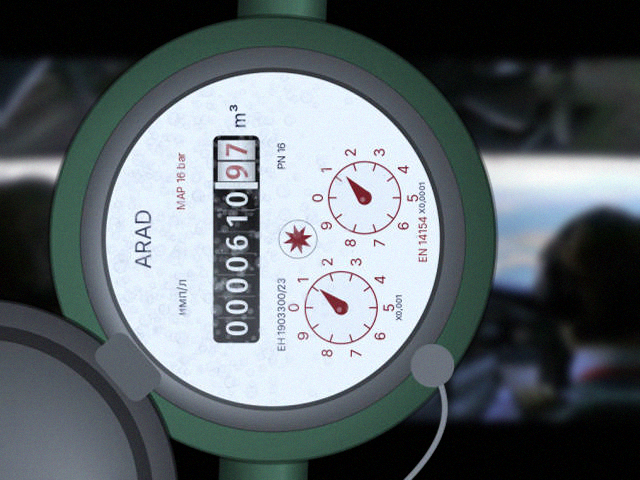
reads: **610.9711** m³
